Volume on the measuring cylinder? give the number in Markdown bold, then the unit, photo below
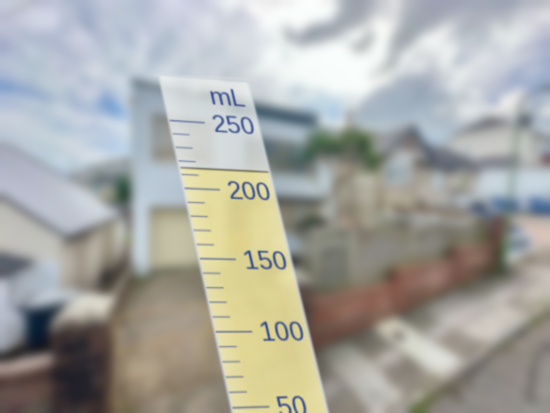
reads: **215** mL
